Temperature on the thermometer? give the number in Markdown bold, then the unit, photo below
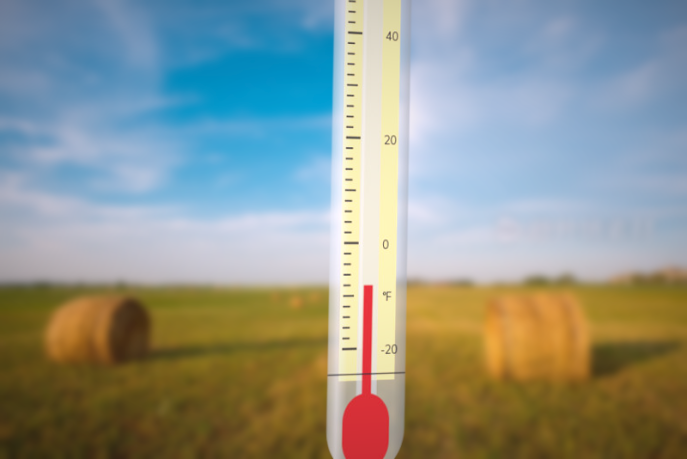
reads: **-8** °F
